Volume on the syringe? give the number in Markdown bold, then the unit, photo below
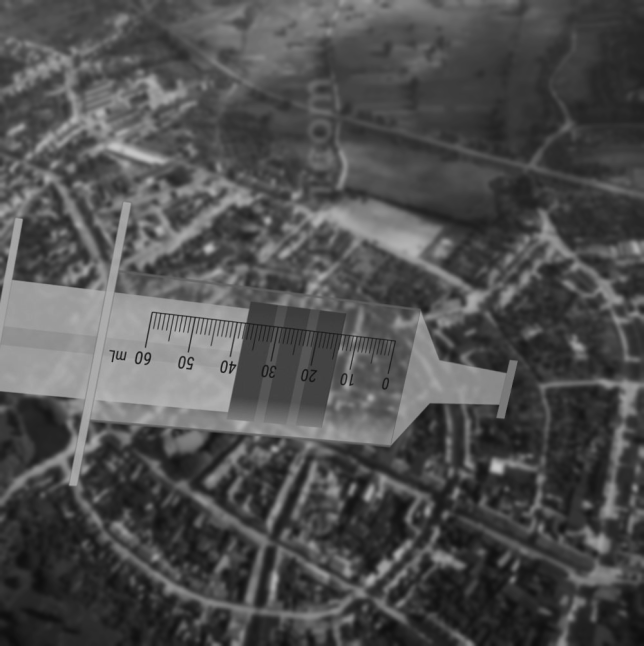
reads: **14** mL
